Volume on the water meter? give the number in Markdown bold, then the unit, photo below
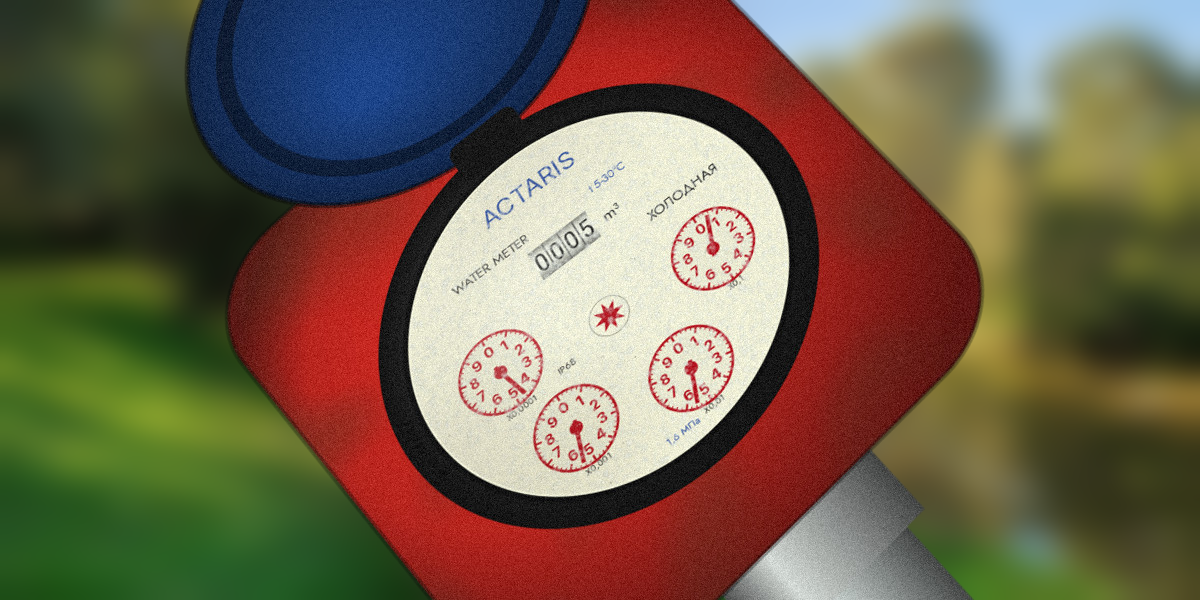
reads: **5.0554** m³
